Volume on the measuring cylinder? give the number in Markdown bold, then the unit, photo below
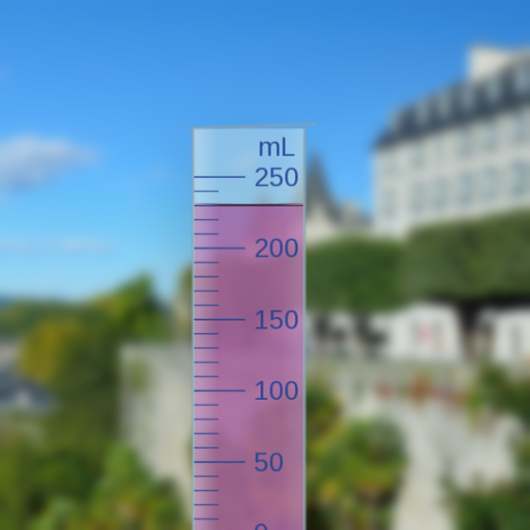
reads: **230** mL
